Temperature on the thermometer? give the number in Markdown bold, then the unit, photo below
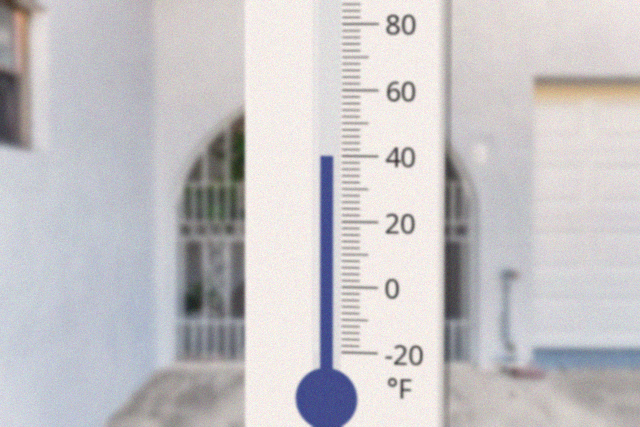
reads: **40** °F
